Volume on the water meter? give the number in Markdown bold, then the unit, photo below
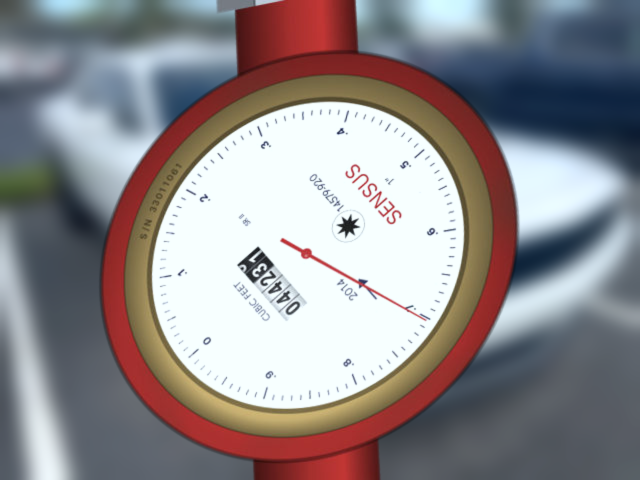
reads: **44230.70** ft³
